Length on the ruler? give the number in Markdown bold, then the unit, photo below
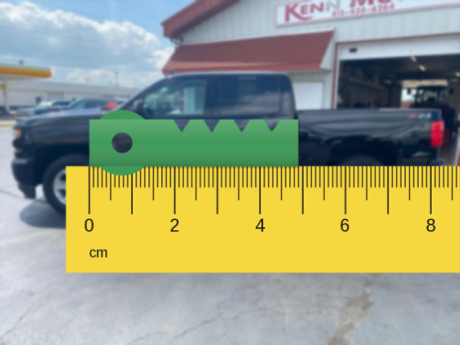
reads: **4.9** cm
